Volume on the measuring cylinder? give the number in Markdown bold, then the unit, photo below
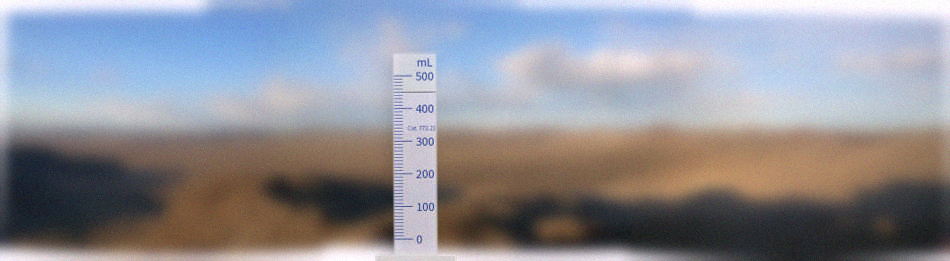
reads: **450** mL
